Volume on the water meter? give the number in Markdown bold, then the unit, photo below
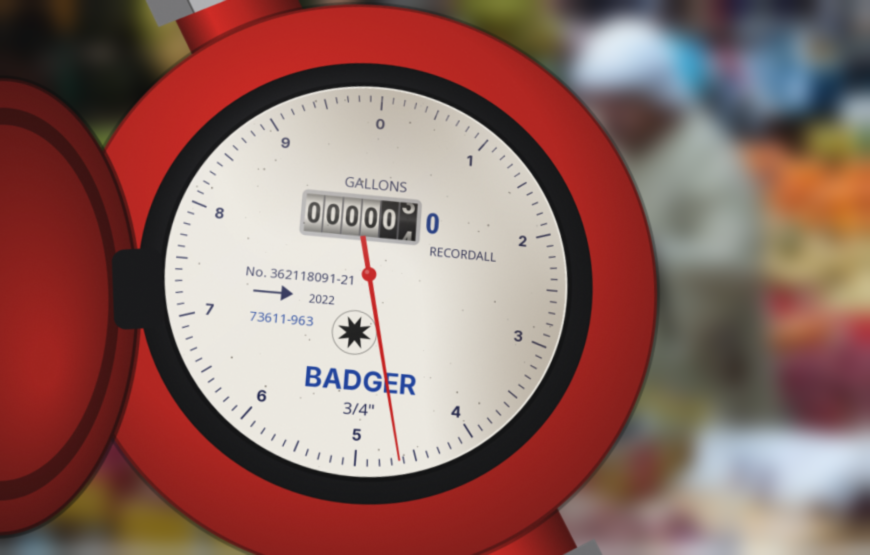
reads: **34.6** gal
